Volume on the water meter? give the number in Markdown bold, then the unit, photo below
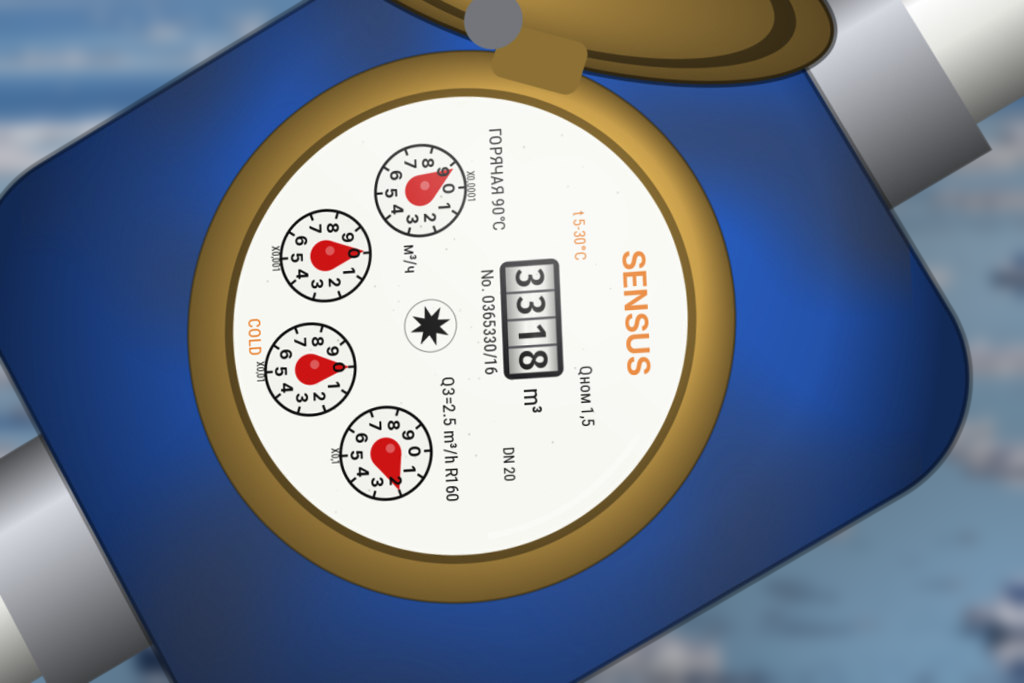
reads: **3318.1999** m³
